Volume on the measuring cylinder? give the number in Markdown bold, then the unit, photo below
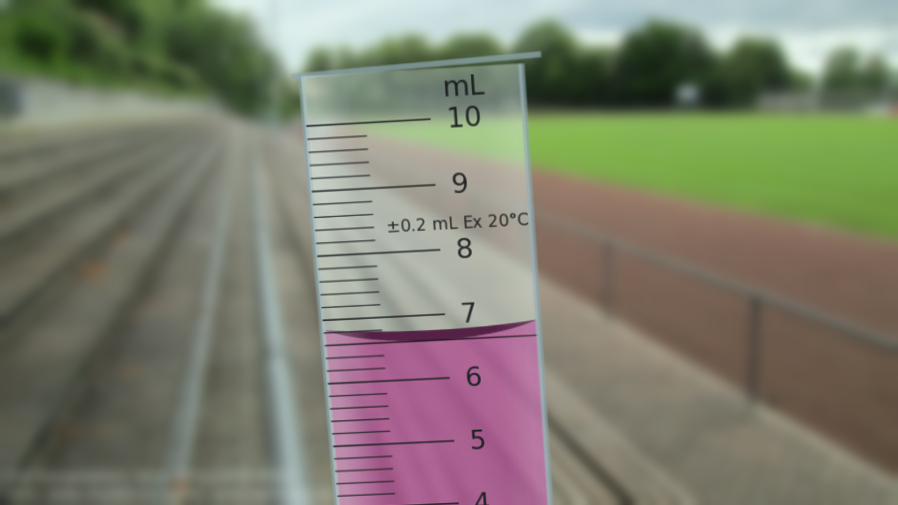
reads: **6.6** mL
